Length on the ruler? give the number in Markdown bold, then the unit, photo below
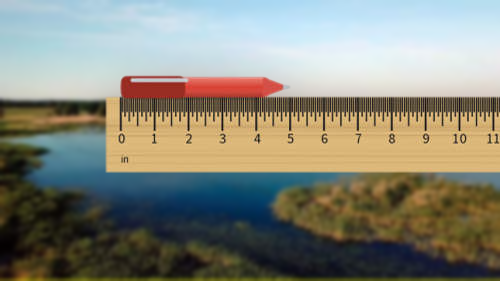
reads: **5** in
